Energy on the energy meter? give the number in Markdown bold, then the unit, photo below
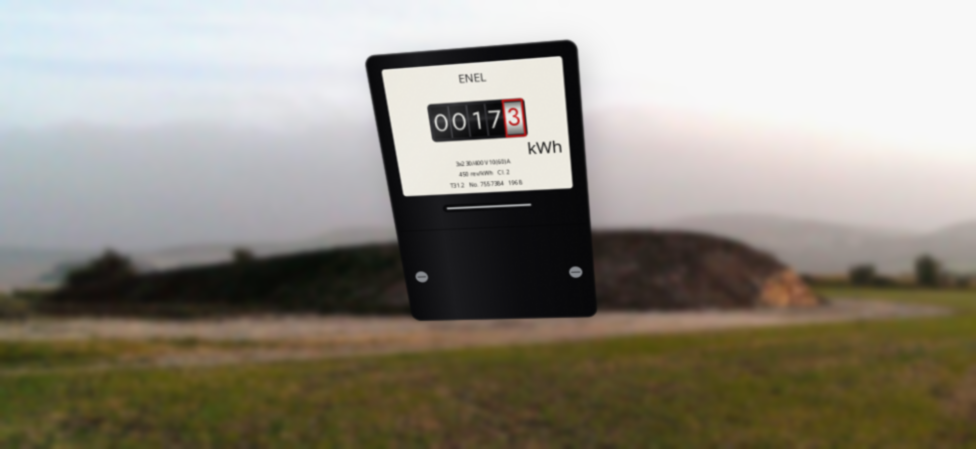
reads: **17.3** kWh
